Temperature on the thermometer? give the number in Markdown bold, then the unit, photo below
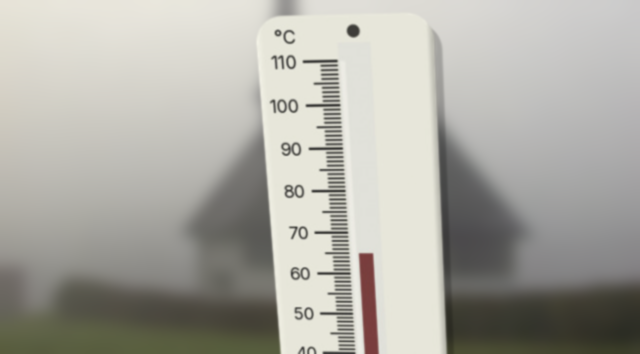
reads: **65** °C
